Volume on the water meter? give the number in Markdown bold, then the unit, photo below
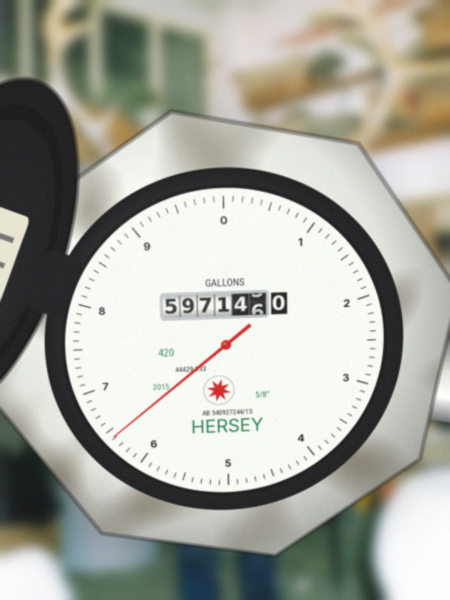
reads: **5971456.4** gal
